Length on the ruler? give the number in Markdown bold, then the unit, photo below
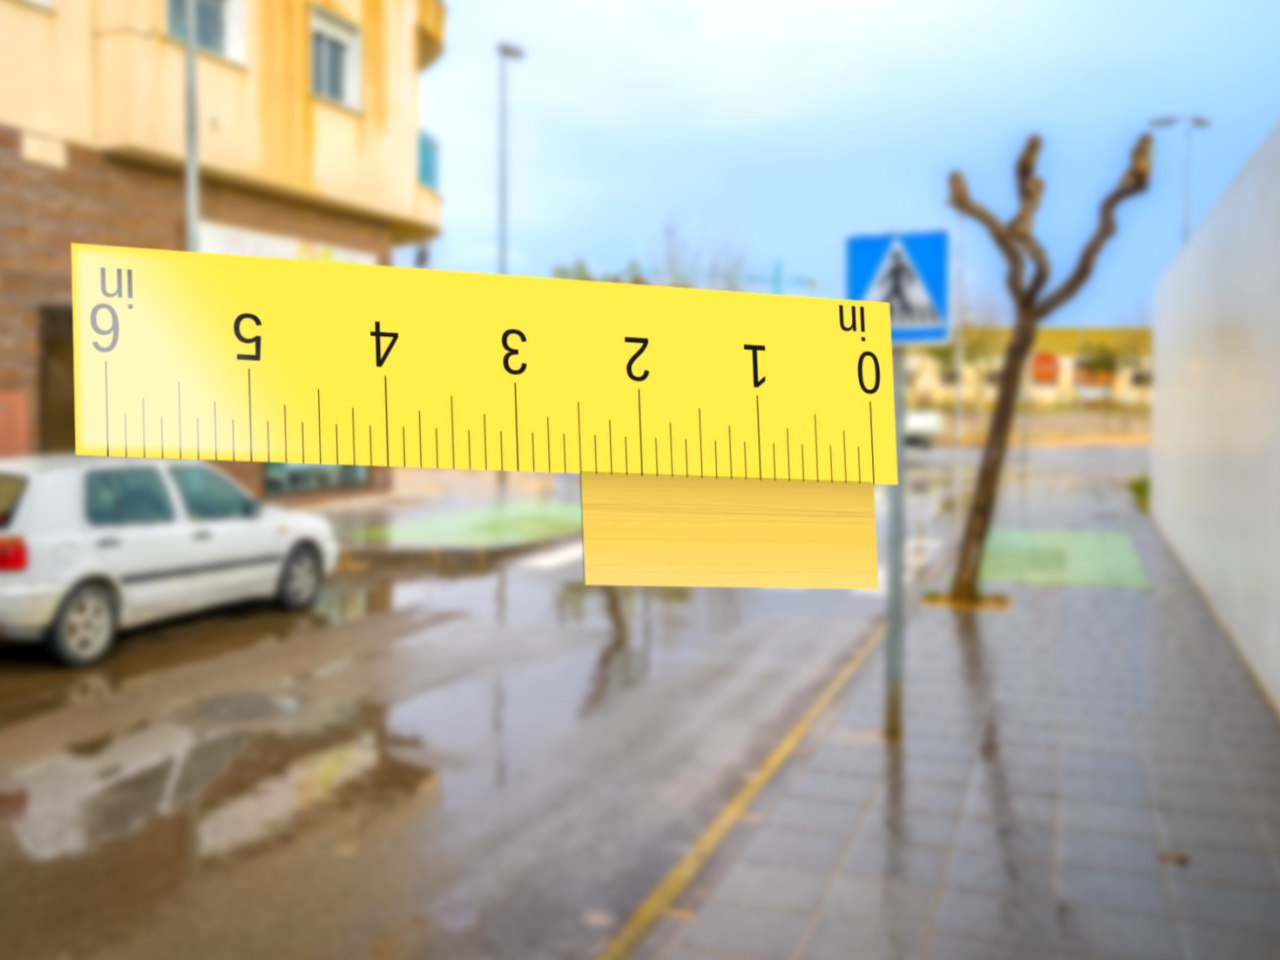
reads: **2.5** in
